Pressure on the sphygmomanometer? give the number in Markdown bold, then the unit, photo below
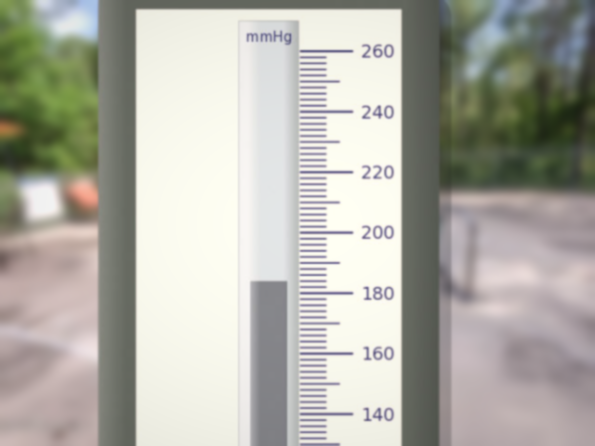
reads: **184** mmHg
